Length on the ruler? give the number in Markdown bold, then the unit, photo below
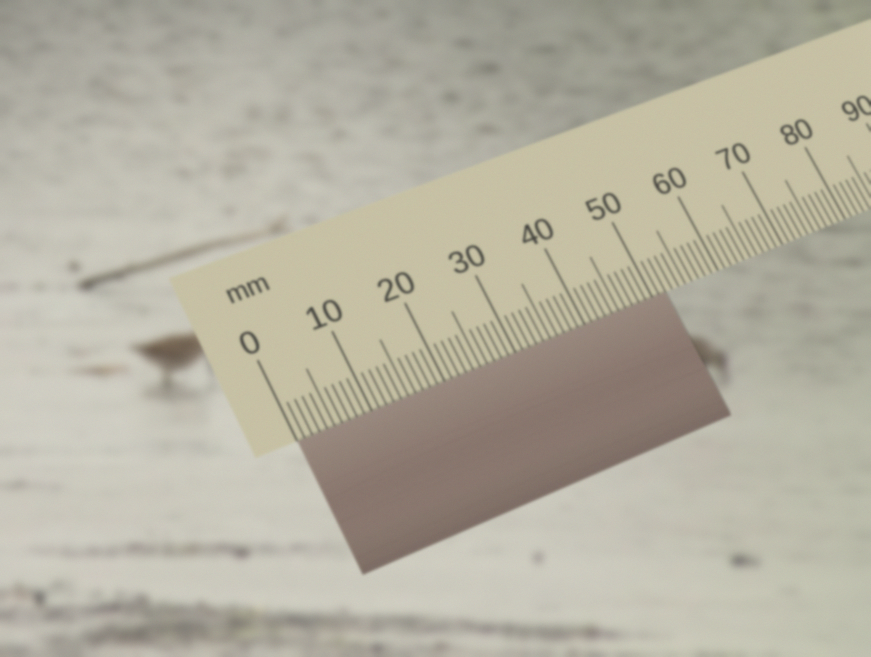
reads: **52** mm
